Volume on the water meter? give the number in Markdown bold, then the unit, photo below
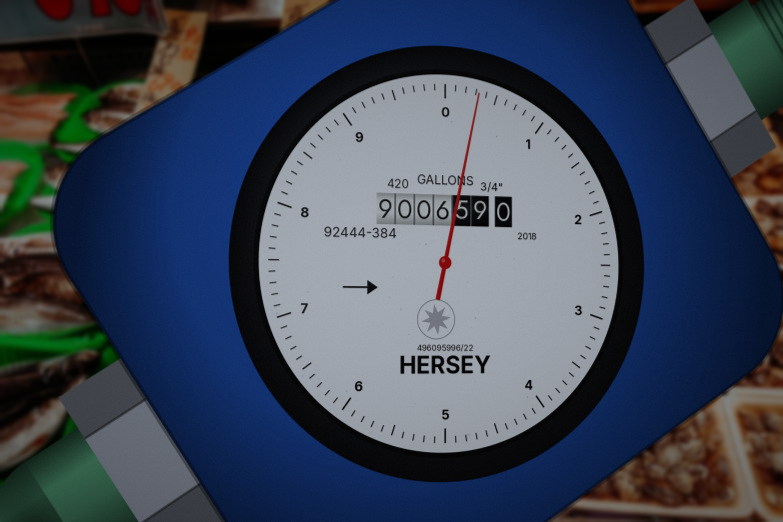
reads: **9006590.3** gal
